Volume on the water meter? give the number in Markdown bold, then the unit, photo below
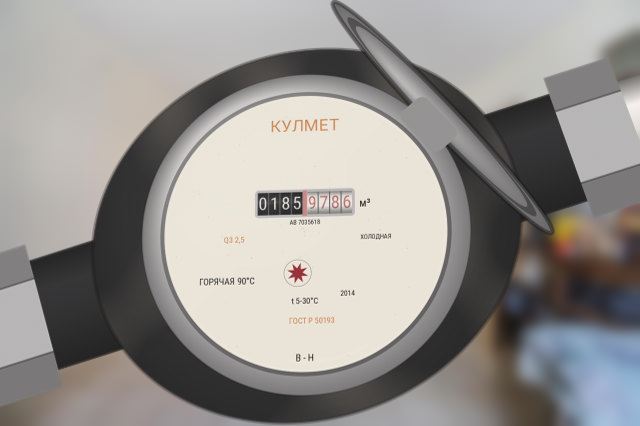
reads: **185.9786** m³
